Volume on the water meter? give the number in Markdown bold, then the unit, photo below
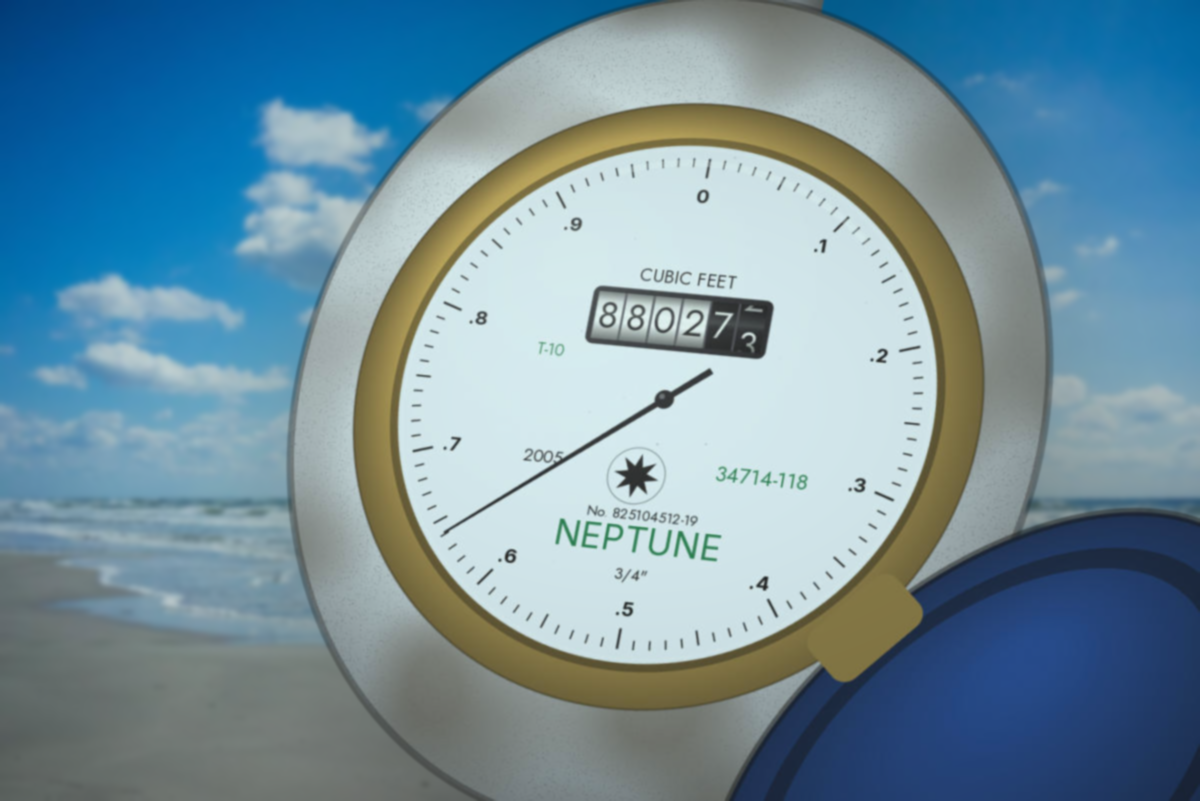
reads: **880272.64** ft³
